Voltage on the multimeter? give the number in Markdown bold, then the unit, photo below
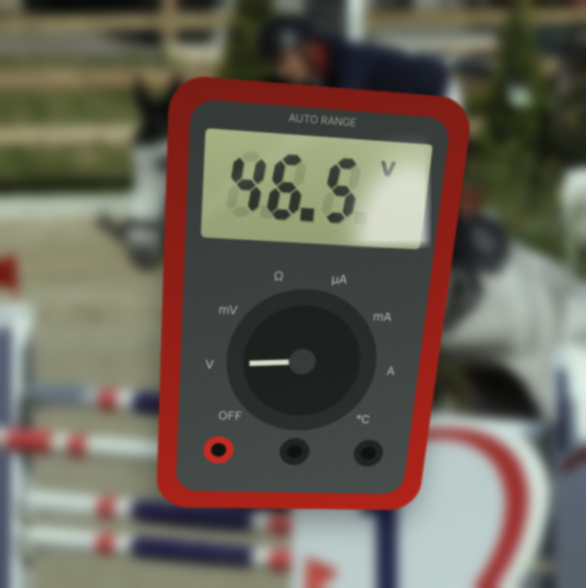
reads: **46.5** V
